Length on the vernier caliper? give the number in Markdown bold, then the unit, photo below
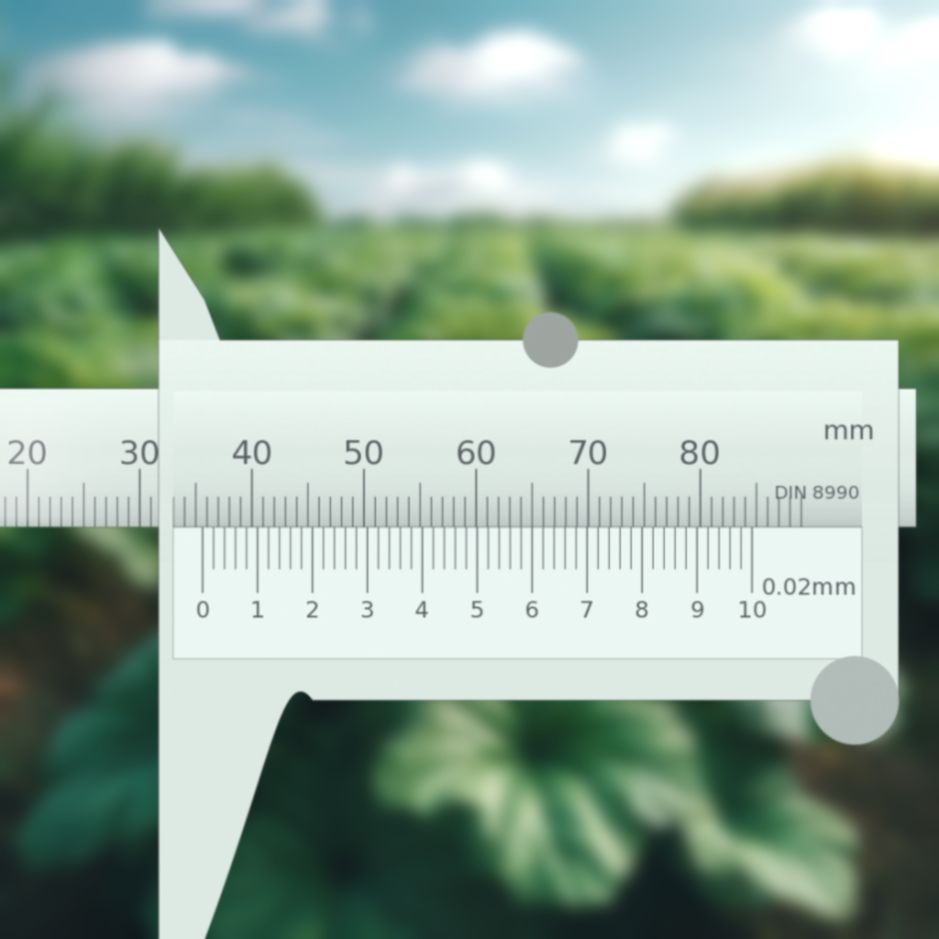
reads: **35.6** mm
